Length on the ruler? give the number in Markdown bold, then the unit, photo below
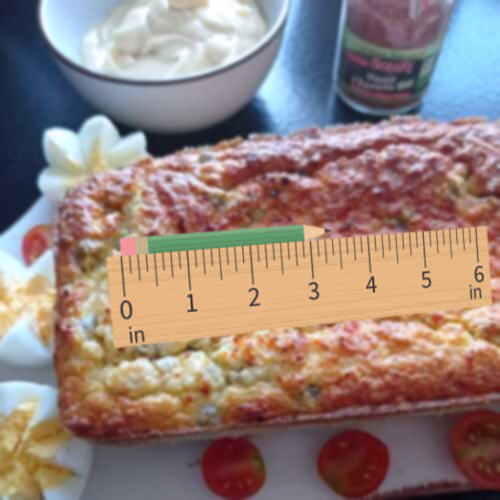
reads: **3.375** in
